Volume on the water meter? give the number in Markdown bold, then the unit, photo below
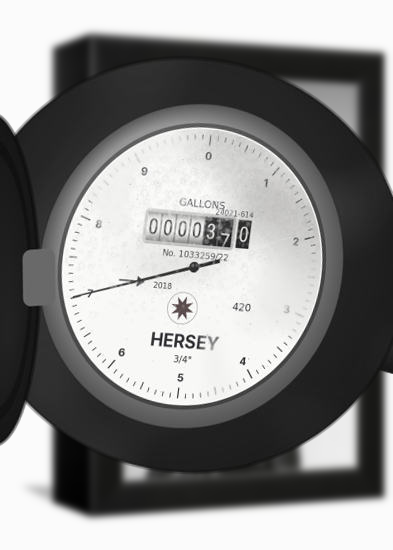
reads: **367.0** gal
